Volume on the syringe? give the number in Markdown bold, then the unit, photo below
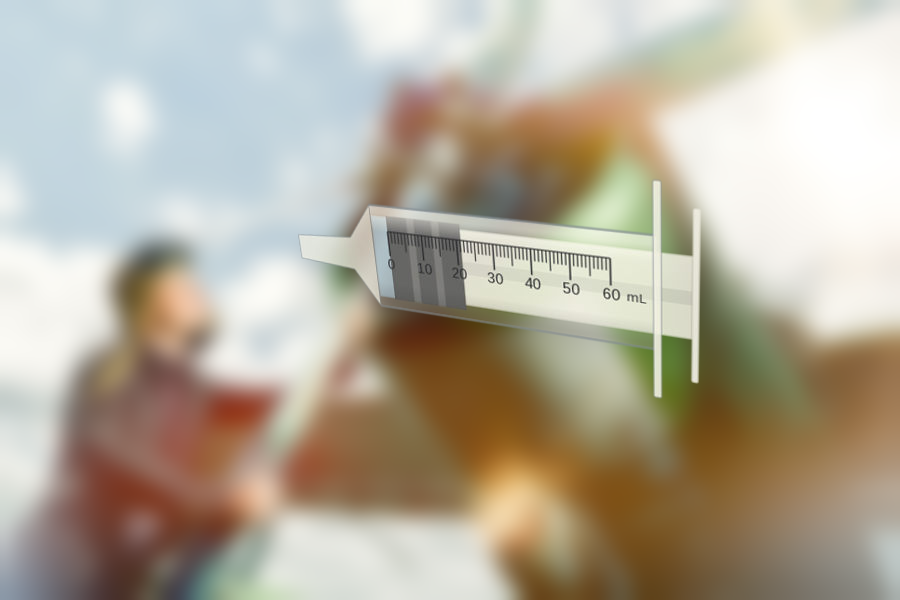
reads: **0** mL
